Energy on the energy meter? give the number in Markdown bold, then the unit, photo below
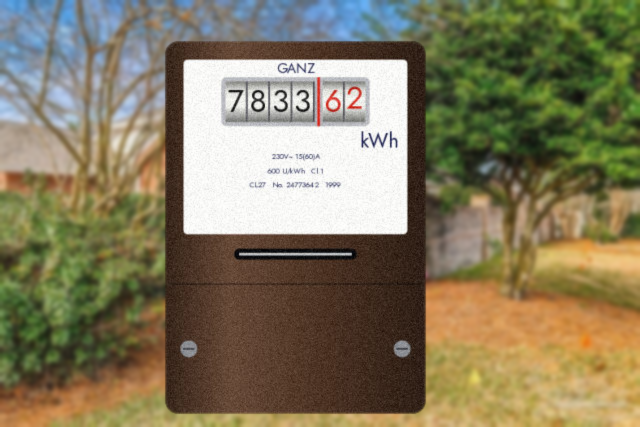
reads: **7833.62** kWh
